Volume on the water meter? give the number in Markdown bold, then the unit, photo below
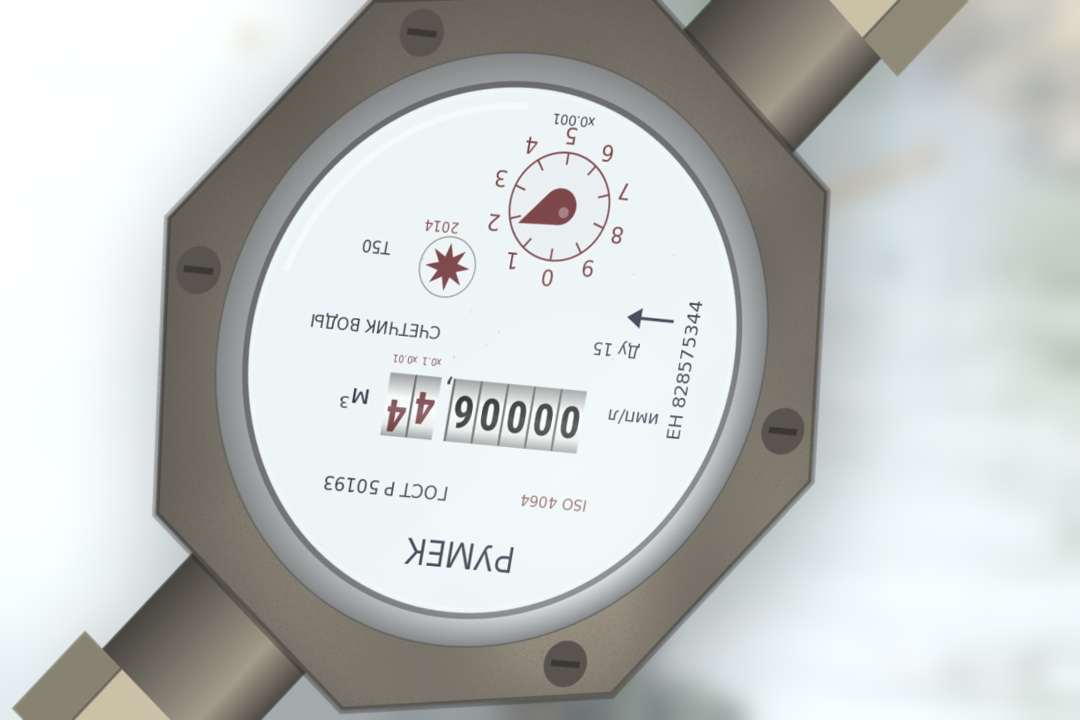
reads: **6.441** m³
